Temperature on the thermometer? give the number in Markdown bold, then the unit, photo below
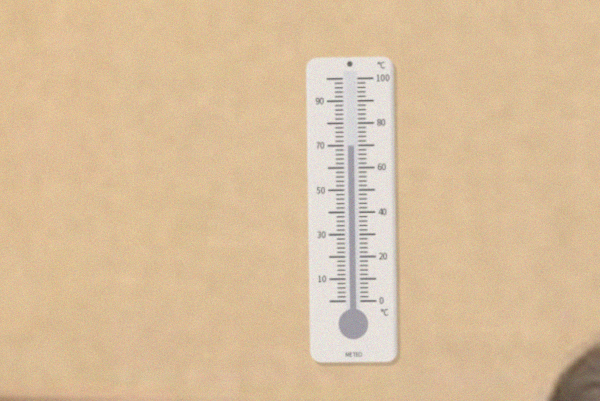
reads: **70** °C
